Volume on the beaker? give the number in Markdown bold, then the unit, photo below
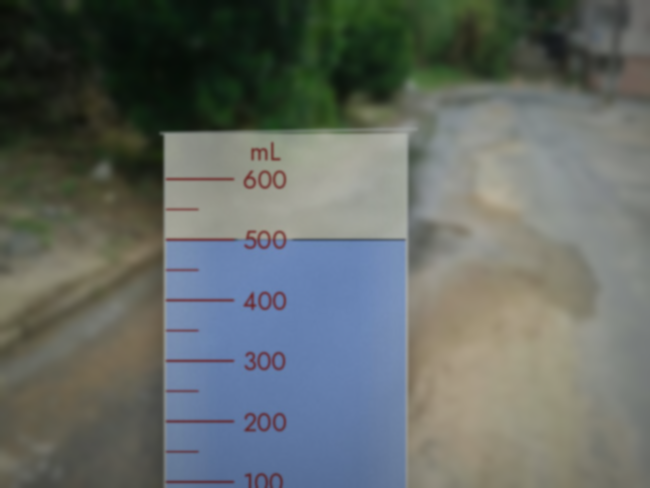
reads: **500** mL
